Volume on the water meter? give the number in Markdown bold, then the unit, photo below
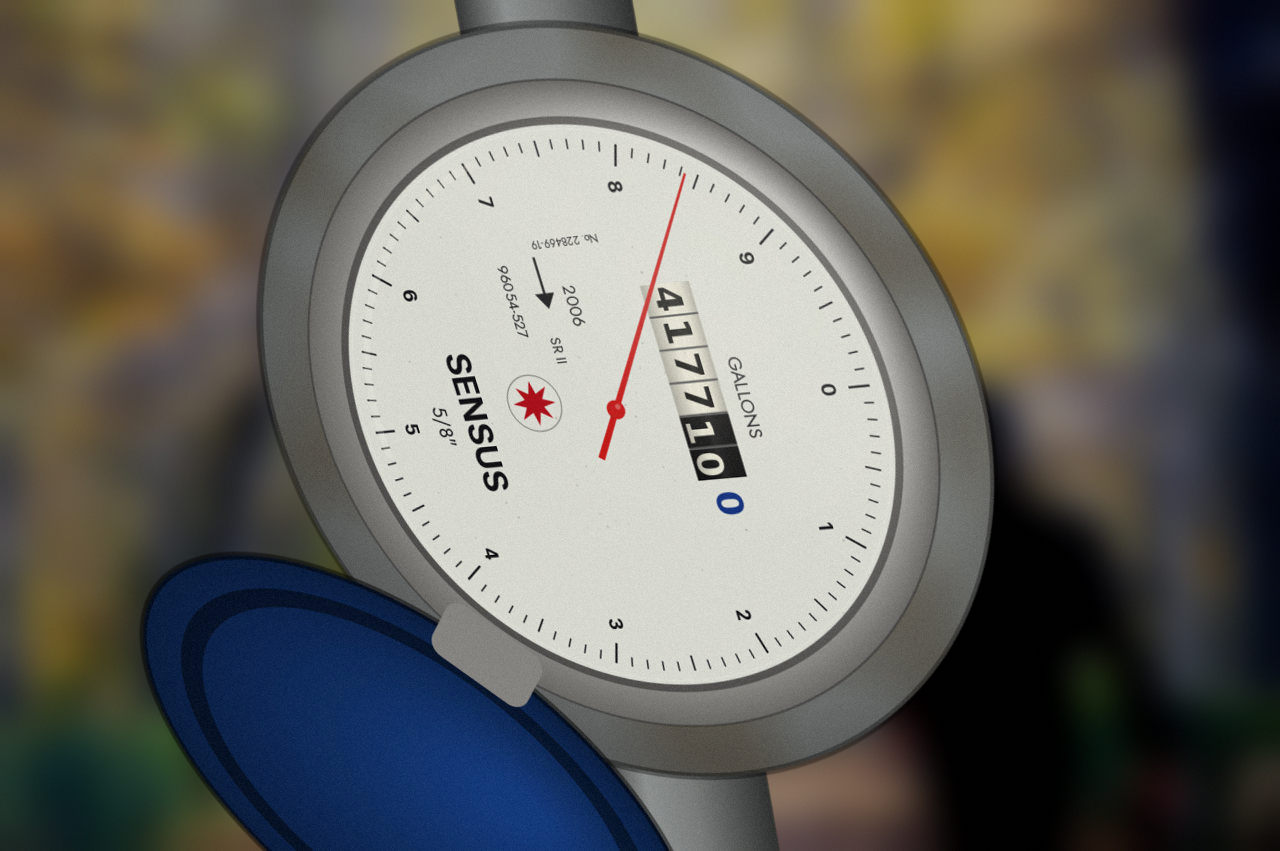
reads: **4177098.4** gal
